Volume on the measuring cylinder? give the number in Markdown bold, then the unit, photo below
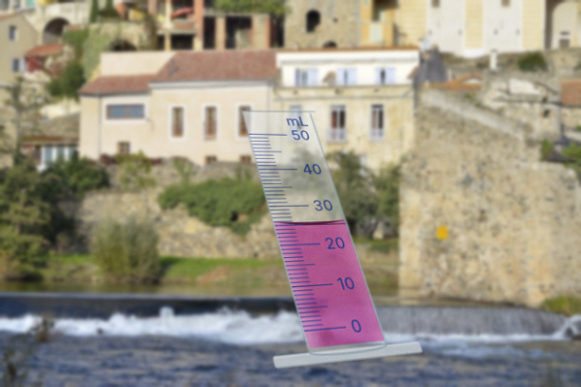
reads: **25** mL
